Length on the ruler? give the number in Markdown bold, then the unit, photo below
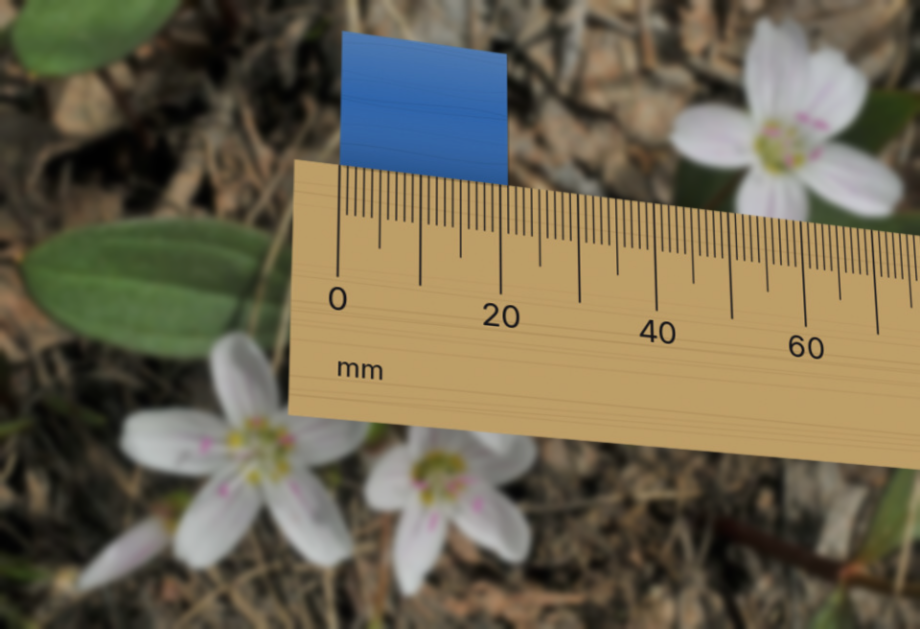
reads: **21** mm
